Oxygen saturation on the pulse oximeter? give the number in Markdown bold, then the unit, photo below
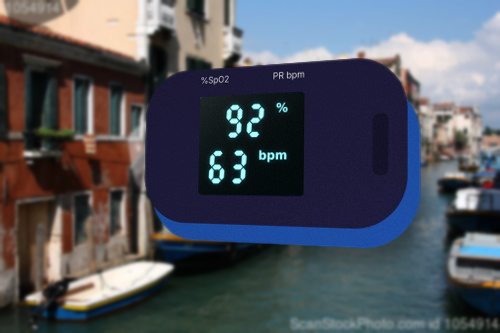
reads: **92** %
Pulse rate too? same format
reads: **63** bpm
